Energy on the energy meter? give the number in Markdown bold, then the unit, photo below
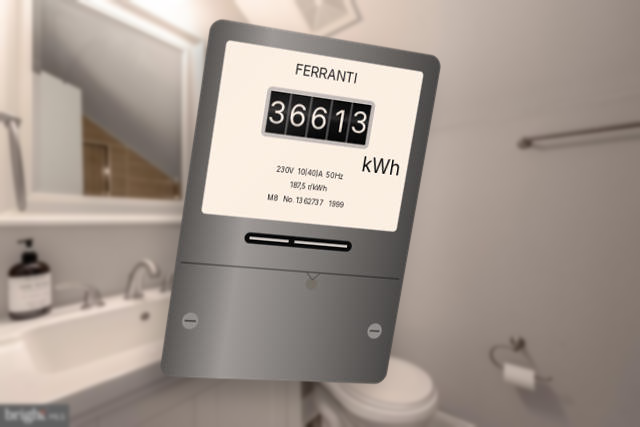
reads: **36613** kWh
